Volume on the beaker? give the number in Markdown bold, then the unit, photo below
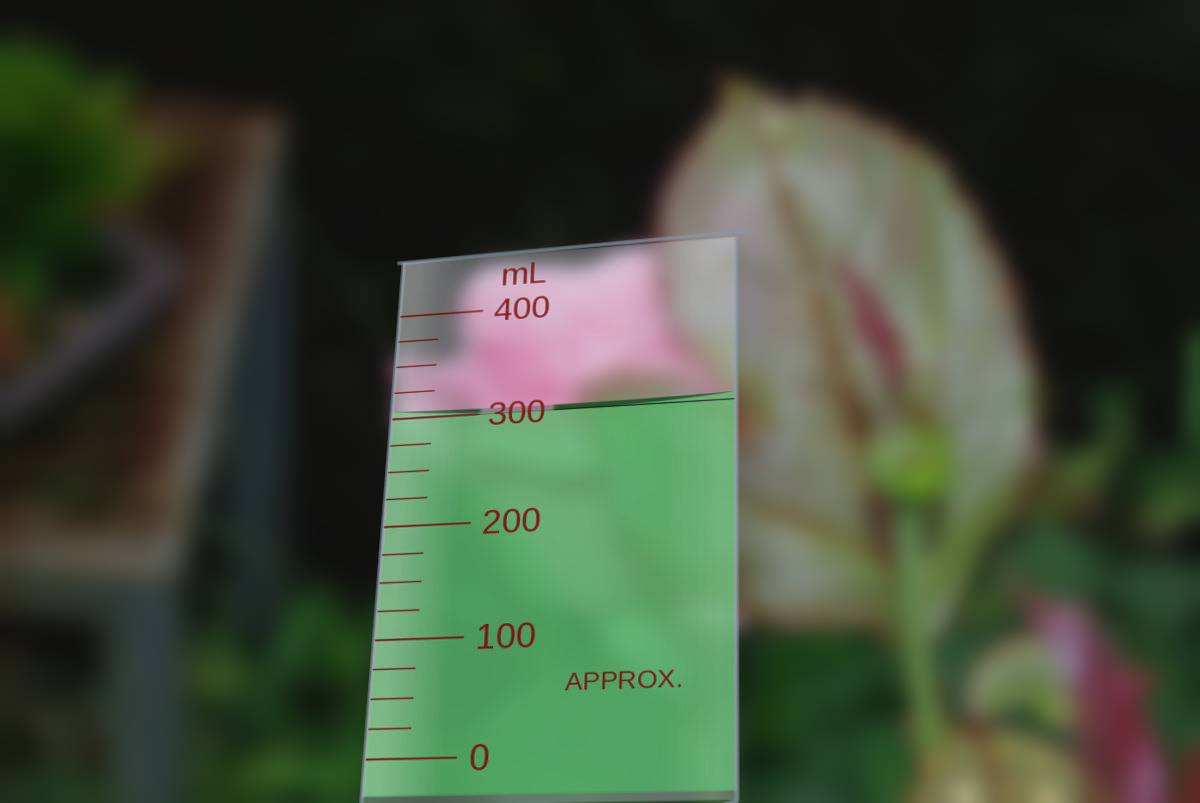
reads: **300** mL
